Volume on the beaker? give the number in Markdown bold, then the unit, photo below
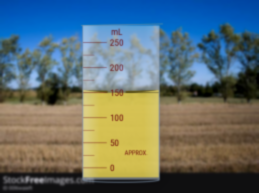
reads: **150** mL
